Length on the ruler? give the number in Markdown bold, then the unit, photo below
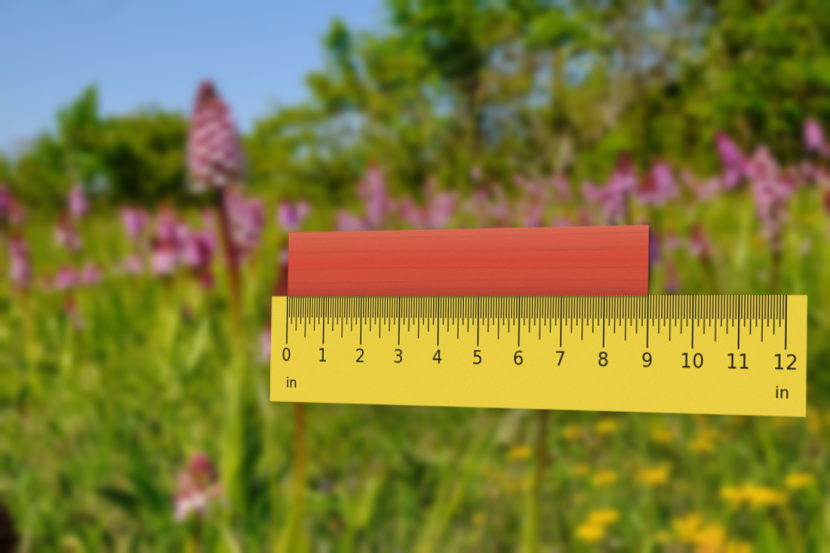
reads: **9** in
